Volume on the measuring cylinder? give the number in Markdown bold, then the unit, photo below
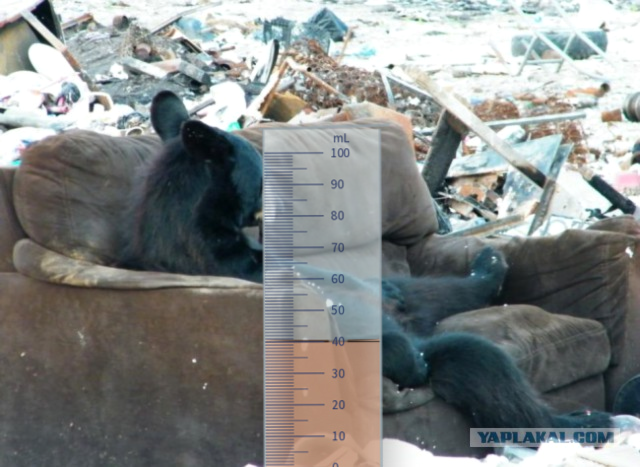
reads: **40** mL
